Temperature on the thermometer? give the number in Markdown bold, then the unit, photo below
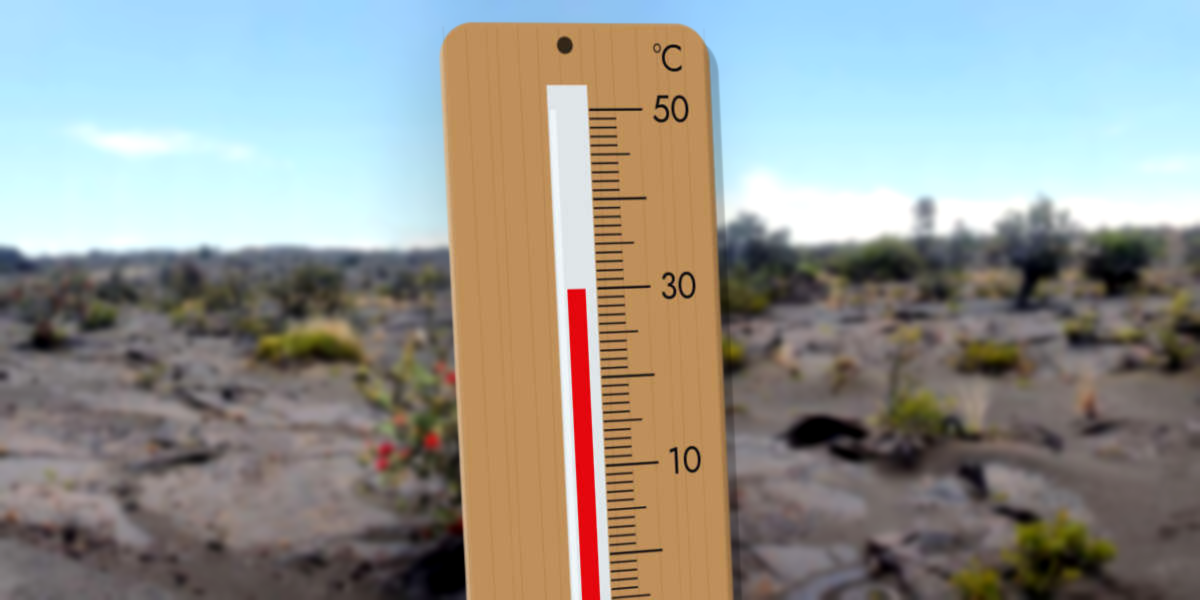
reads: **30** °C
